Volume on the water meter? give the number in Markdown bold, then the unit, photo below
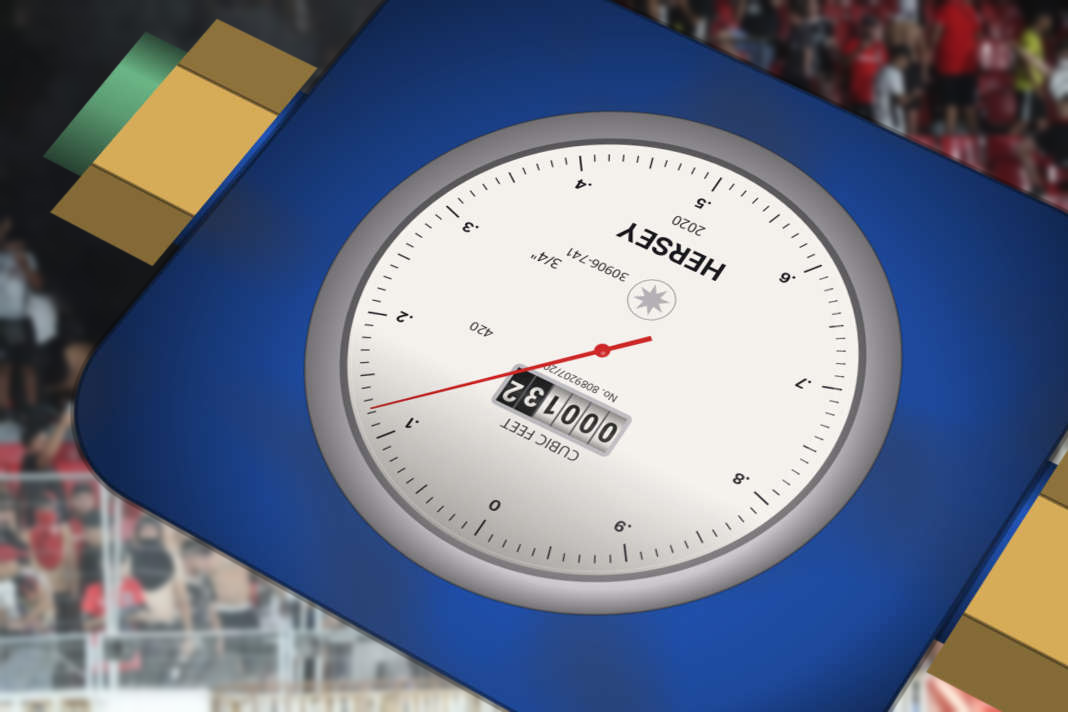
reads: **132.12** ft³
